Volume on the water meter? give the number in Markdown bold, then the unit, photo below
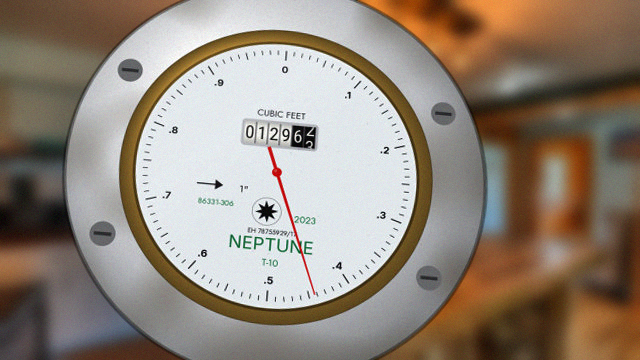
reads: **12962.44** ft³
